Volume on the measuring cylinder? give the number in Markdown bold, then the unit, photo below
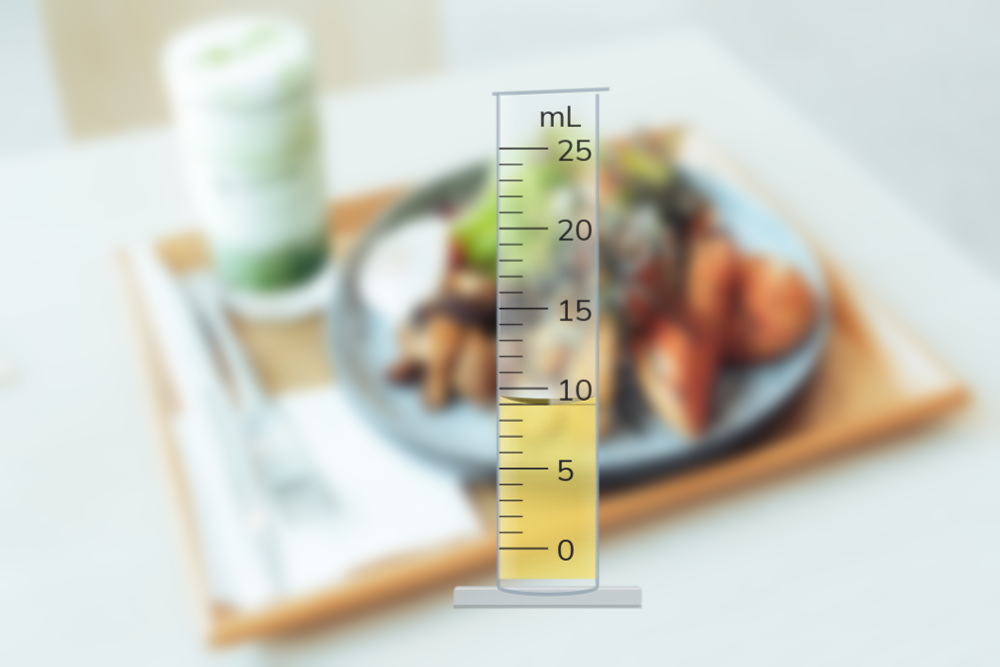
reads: **9** mL
